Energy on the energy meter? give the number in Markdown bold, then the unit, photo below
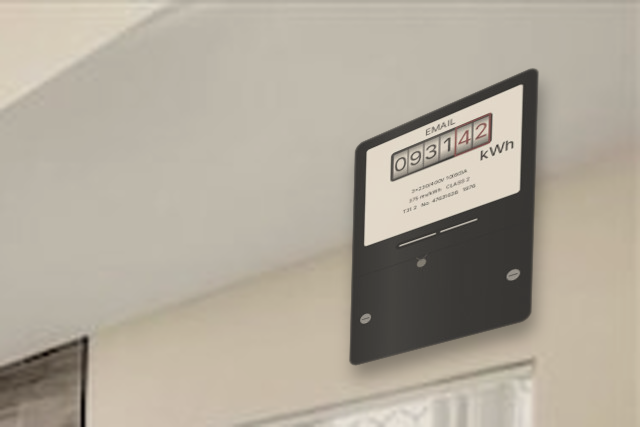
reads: **931.42** kWh
